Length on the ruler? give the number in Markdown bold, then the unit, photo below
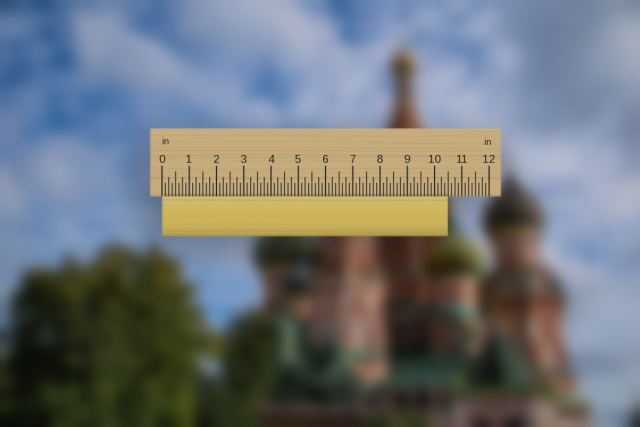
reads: **10.5** in
